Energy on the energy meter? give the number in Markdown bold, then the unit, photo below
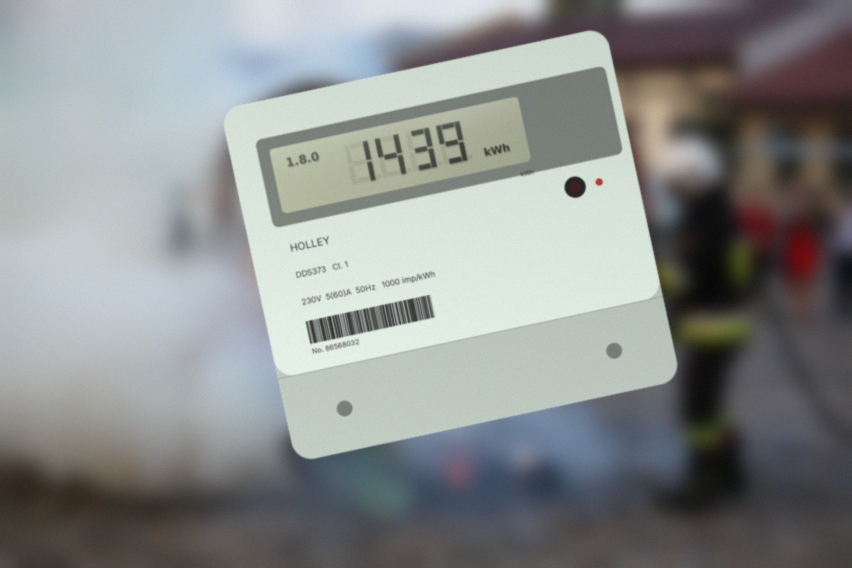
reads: **1439** kWh
